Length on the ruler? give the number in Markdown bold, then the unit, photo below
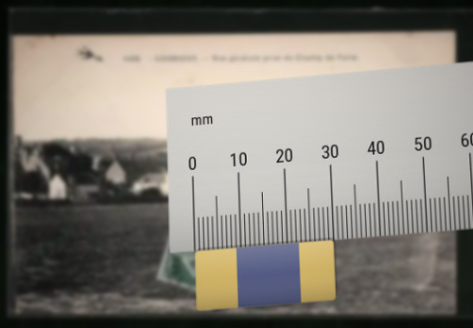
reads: **30** mm
